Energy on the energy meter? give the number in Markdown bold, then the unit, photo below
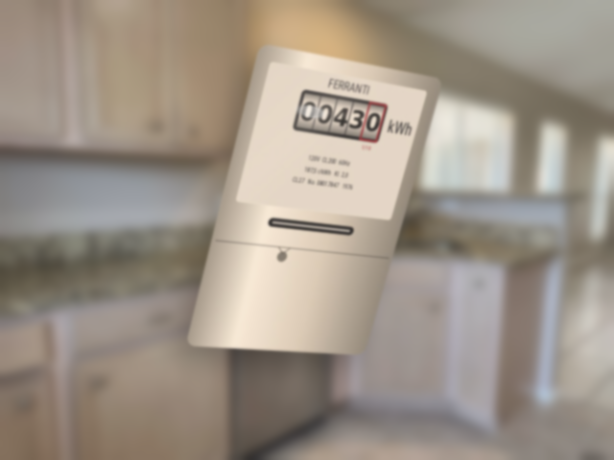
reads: **43.0** kWh
